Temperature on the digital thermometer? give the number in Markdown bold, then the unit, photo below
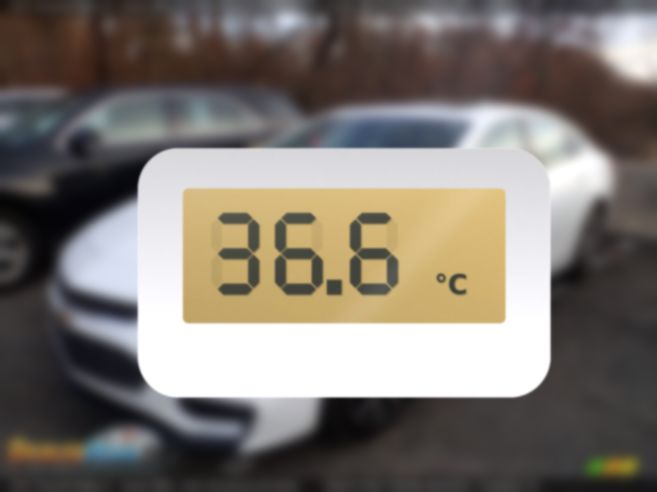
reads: **36.6** °C
